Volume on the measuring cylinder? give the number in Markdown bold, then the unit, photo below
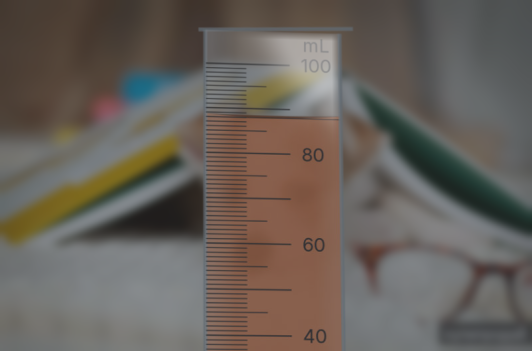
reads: **88** mL
